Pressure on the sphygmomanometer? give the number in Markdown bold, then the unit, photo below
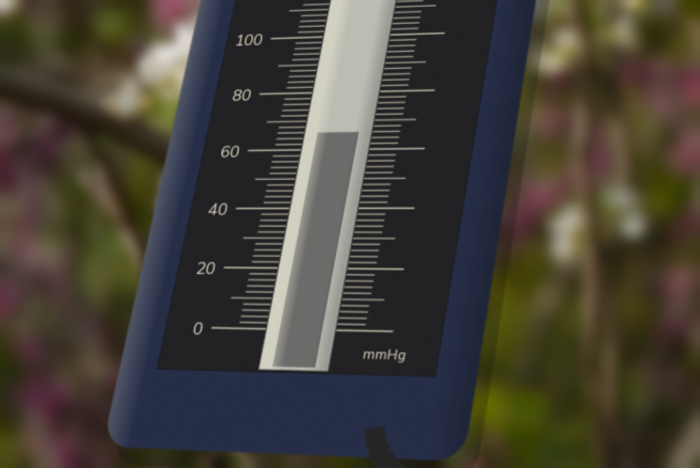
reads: **66** mmHg
